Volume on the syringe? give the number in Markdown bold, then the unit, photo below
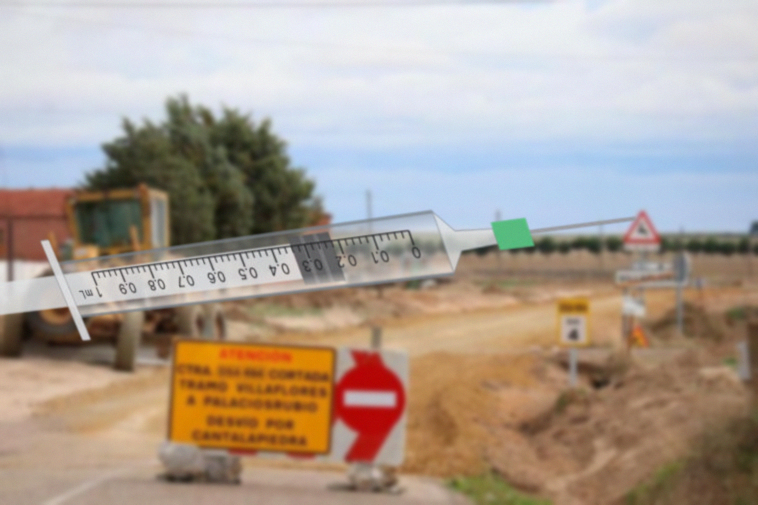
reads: **0.22** mL
